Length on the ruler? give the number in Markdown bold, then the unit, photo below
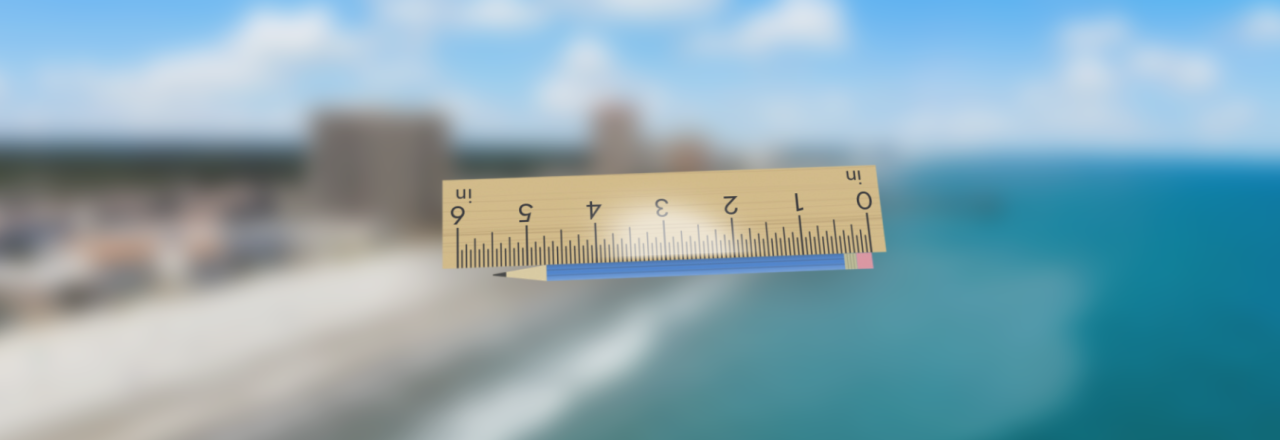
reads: **5.5** in
